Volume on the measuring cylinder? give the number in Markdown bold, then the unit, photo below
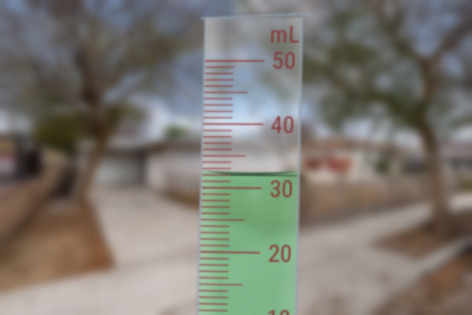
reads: **32** mL
